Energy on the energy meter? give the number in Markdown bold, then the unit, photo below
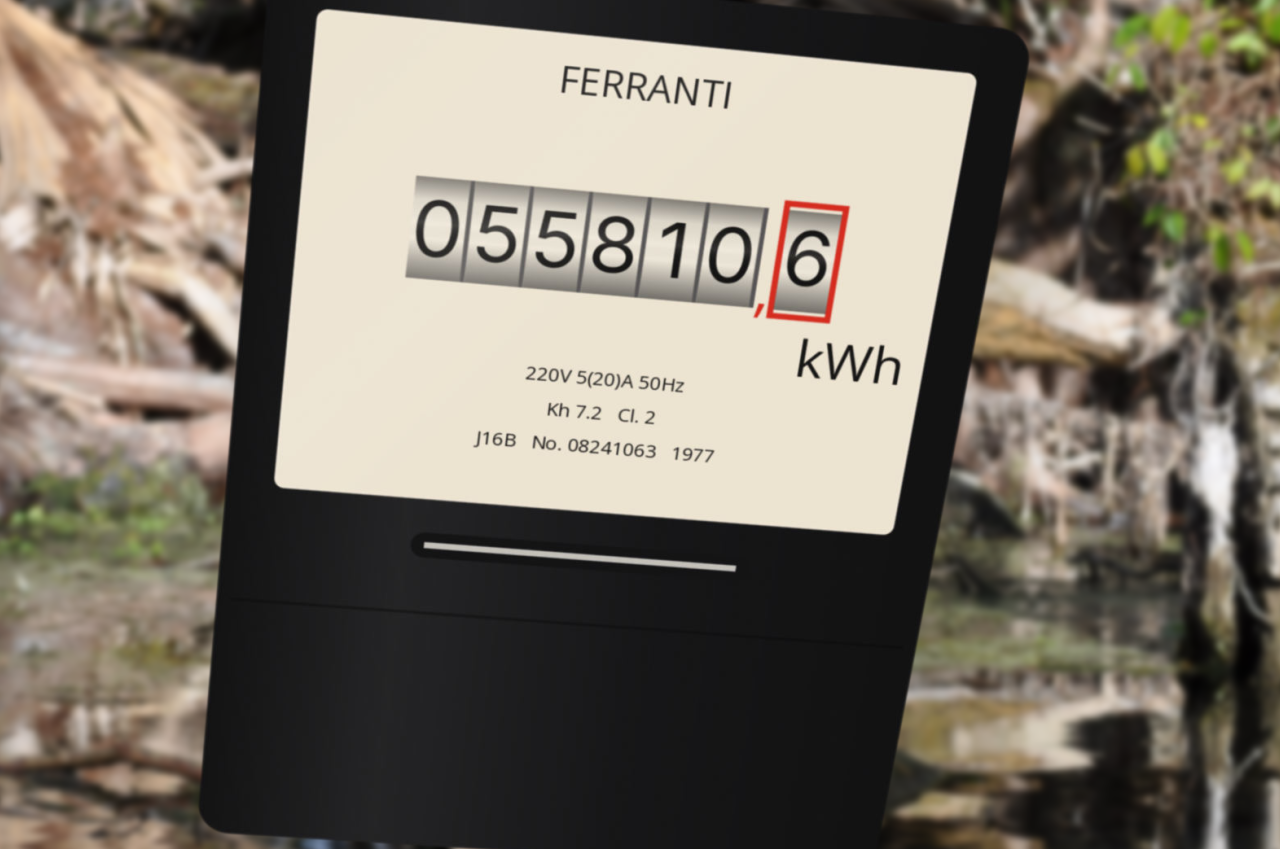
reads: **55810.6** kWh
